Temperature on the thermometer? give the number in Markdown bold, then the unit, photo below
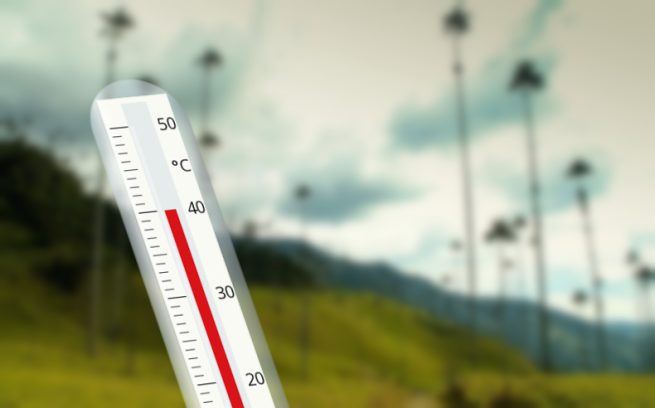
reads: **40** °C
